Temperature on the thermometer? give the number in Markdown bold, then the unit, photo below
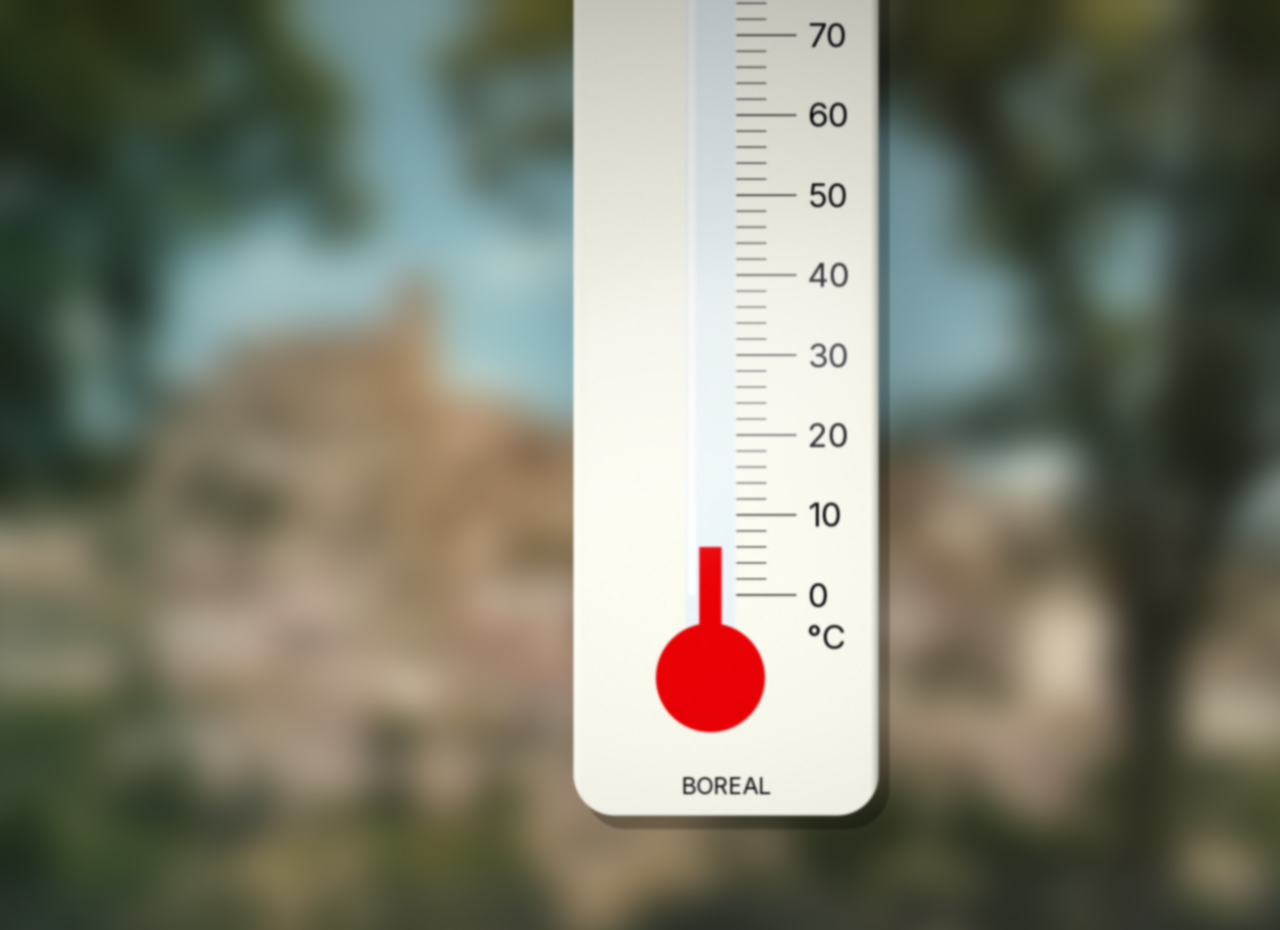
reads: **6** °C
